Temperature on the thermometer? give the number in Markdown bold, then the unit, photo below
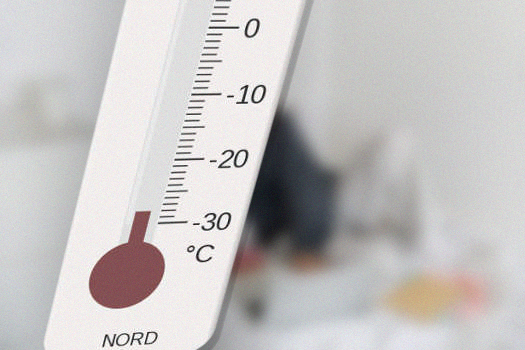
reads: **-28** °C
